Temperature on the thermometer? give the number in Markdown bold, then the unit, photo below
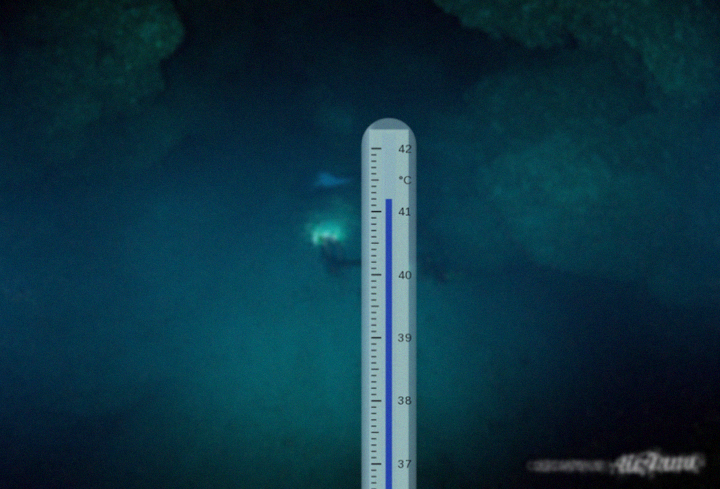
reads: **41.2** °C
